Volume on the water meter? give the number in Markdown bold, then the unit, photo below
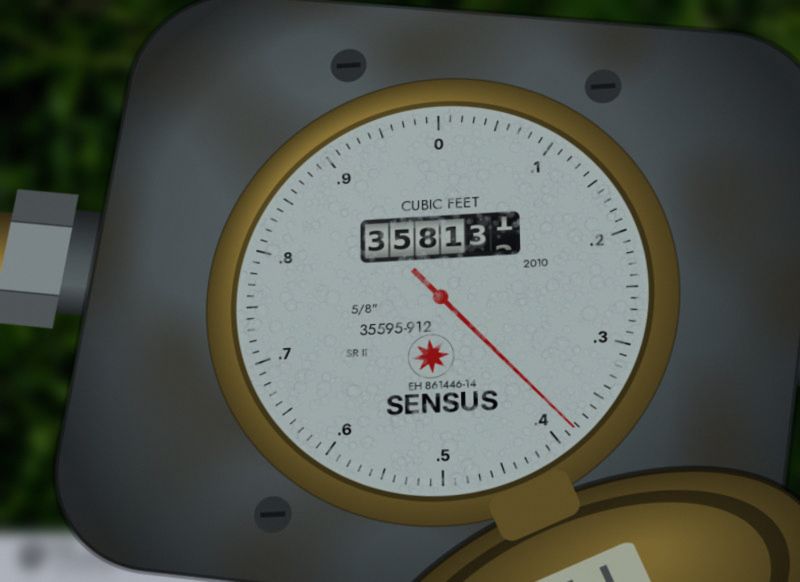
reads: **358131.38** ft³
